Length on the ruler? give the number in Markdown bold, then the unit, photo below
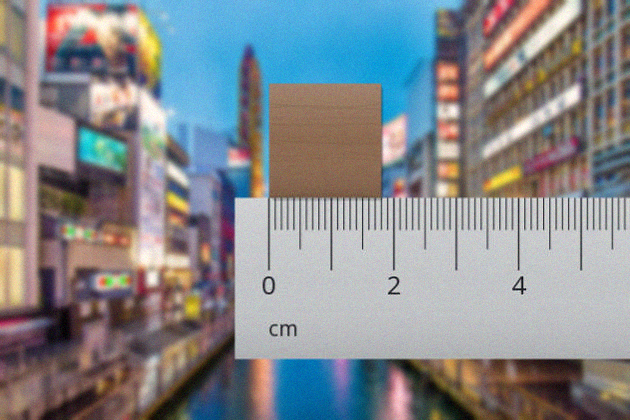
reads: **1.8** cm
